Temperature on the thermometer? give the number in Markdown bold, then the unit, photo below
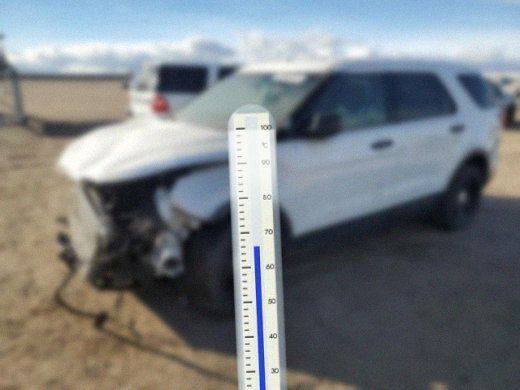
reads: **66** °C
